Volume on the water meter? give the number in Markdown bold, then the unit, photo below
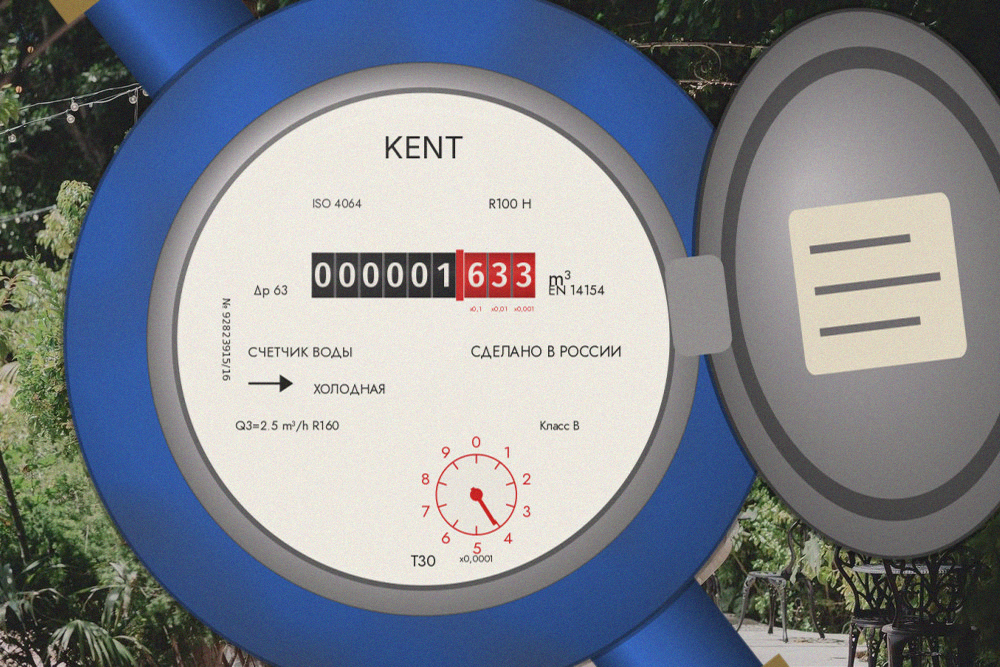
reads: **1.6334** m³
